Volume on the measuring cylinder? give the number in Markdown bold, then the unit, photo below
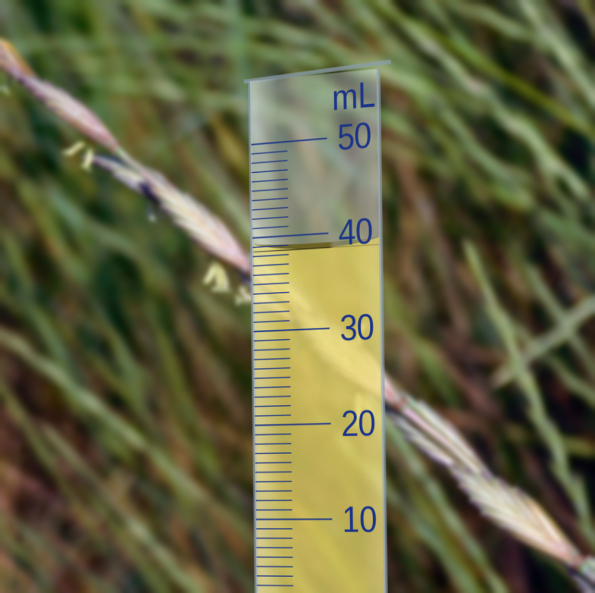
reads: **38.5** mL
